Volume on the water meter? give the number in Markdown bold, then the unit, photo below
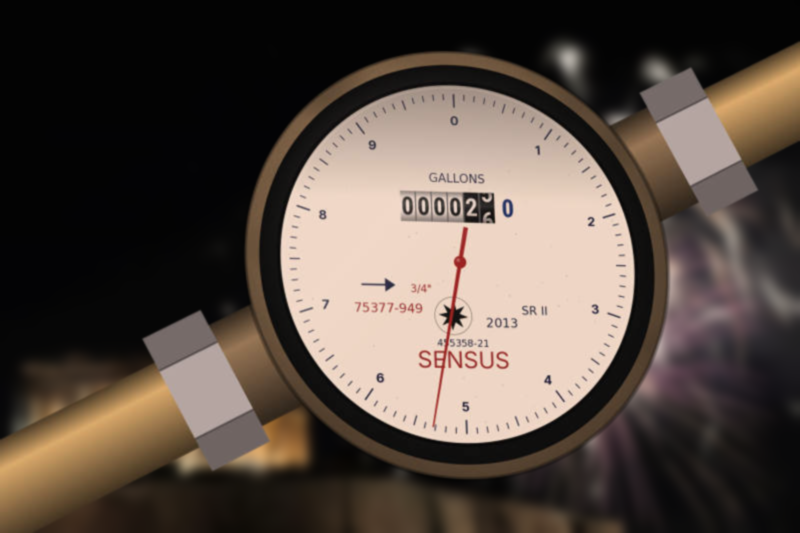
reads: **255.3** gal
